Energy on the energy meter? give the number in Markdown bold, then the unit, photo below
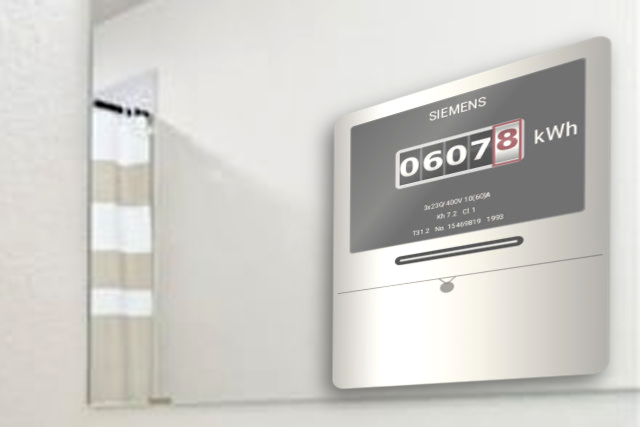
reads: **607.8** kWh
